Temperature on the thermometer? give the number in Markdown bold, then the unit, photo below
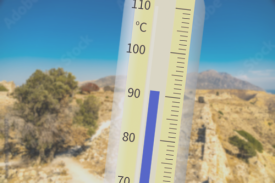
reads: **91** °C
